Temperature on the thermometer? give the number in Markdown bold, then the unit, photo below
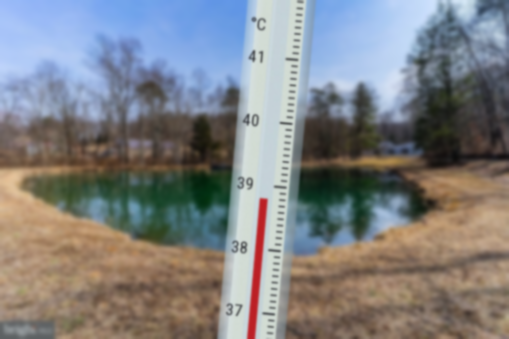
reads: **38.8** °C
